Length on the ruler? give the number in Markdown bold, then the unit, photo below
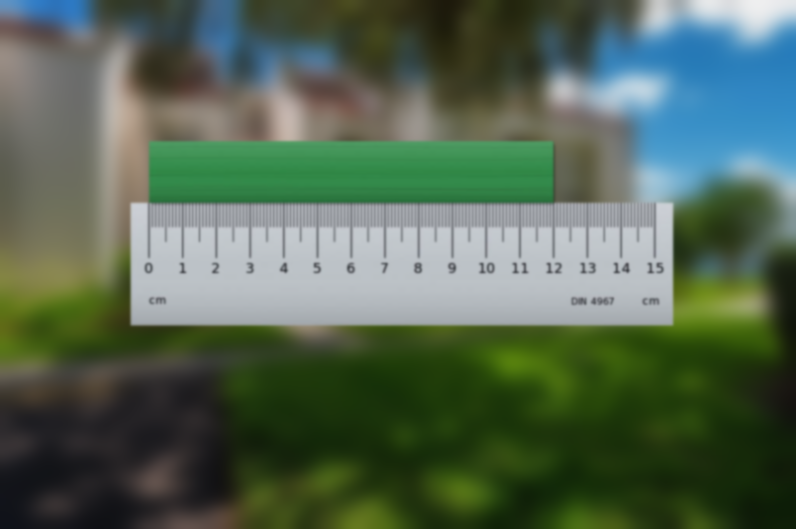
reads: **12** cm
